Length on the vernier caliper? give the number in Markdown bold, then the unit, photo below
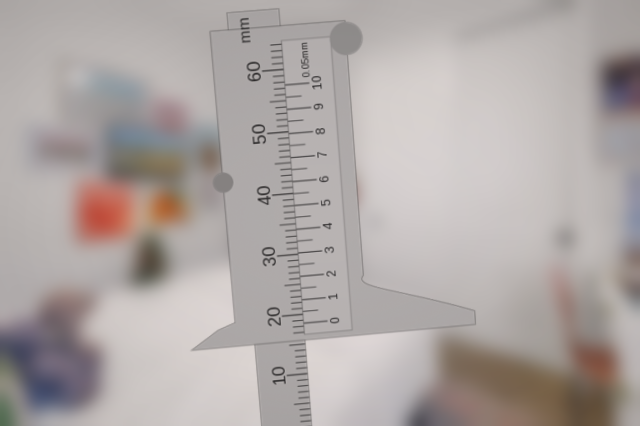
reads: **18.5** mm
